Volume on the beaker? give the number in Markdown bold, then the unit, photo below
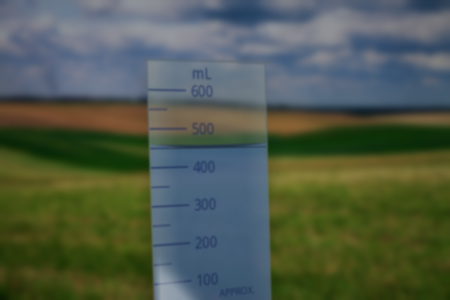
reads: **450** mL
